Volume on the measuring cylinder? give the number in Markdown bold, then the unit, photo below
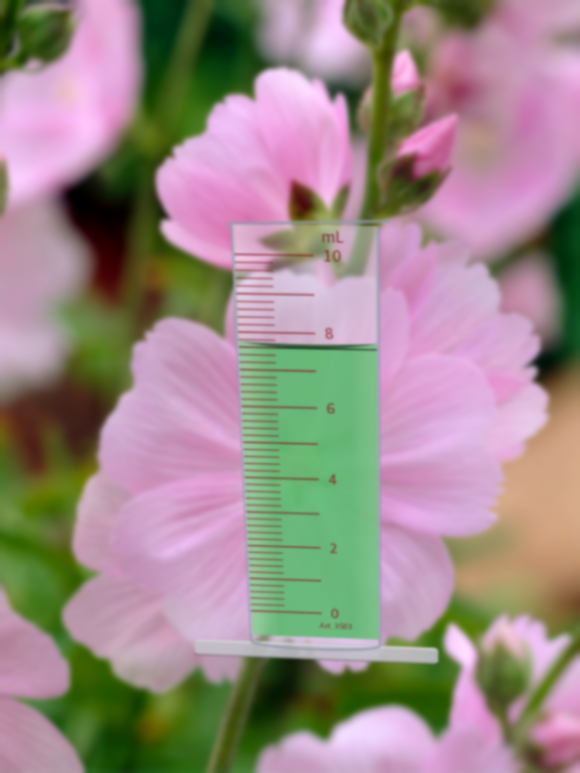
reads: **7.6** mL
